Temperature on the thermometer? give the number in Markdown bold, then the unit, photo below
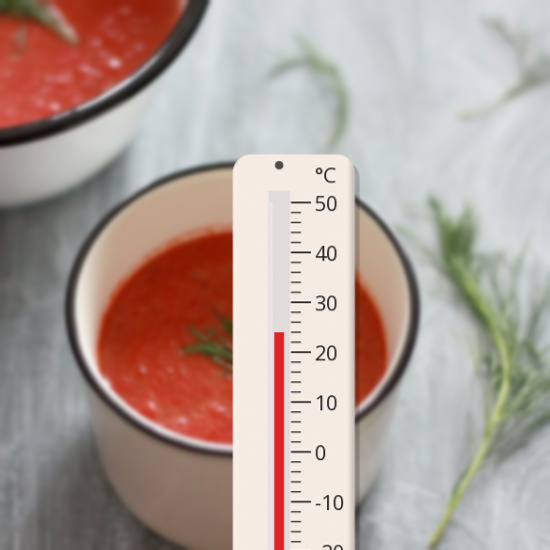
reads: **24** °C
